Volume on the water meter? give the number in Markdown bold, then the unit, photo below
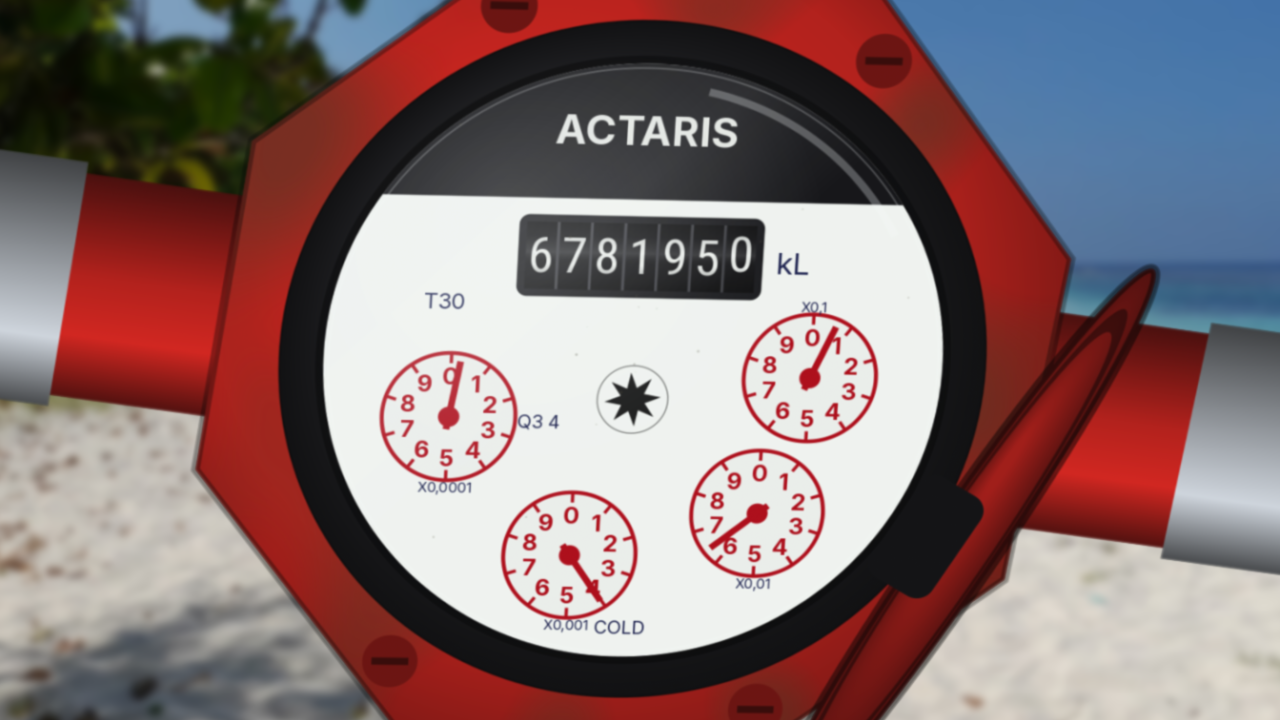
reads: **6781950.0640** kL
